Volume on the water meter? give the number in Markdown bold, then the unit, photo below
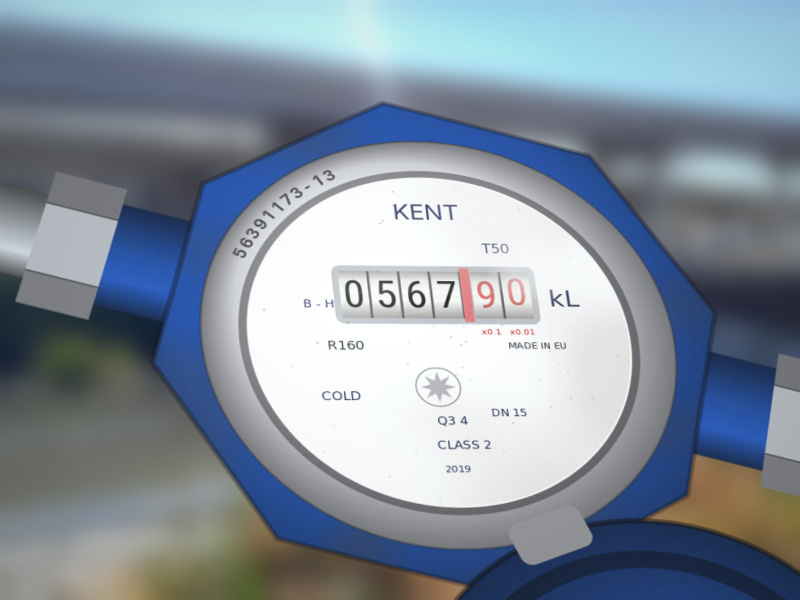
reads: **567.90** kL
